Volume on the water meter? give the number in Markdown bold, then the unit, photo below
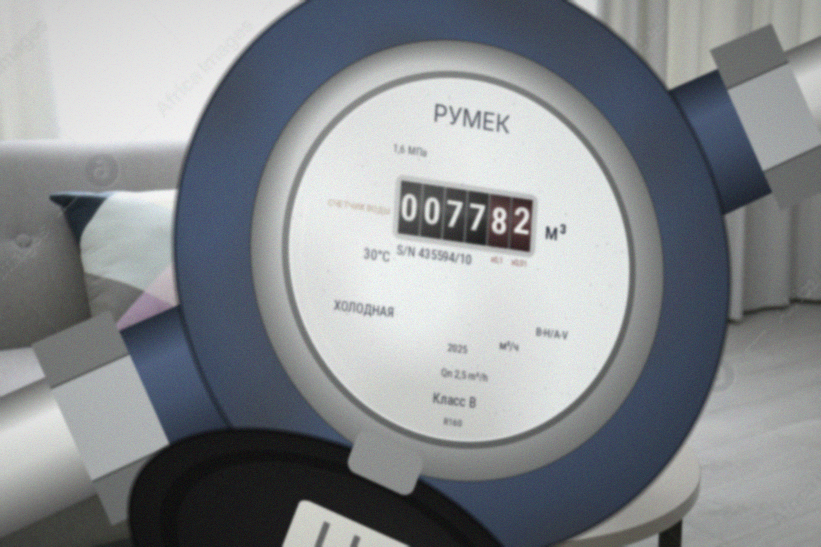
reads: **77.82** m³
